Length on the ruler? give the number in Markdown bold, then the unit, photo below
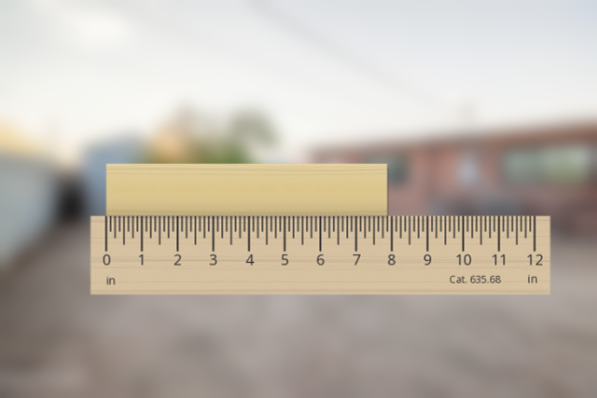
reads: **7.875** in
